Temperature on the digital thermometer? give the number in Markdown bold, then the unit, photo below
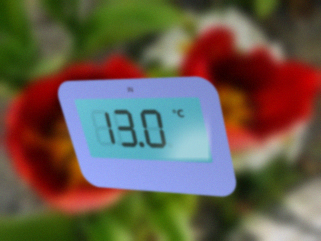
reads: **13.0** °C
